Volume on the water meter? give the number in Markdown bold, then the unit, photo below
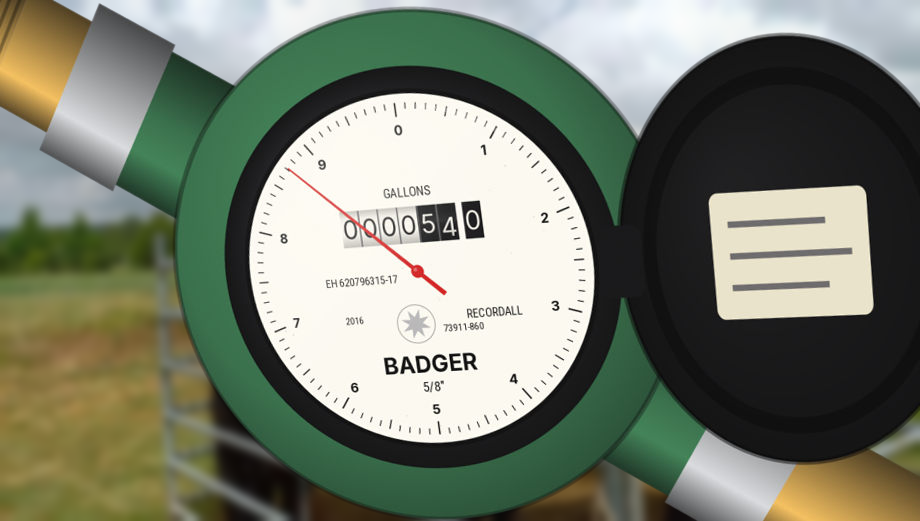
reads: **538.7** gal
